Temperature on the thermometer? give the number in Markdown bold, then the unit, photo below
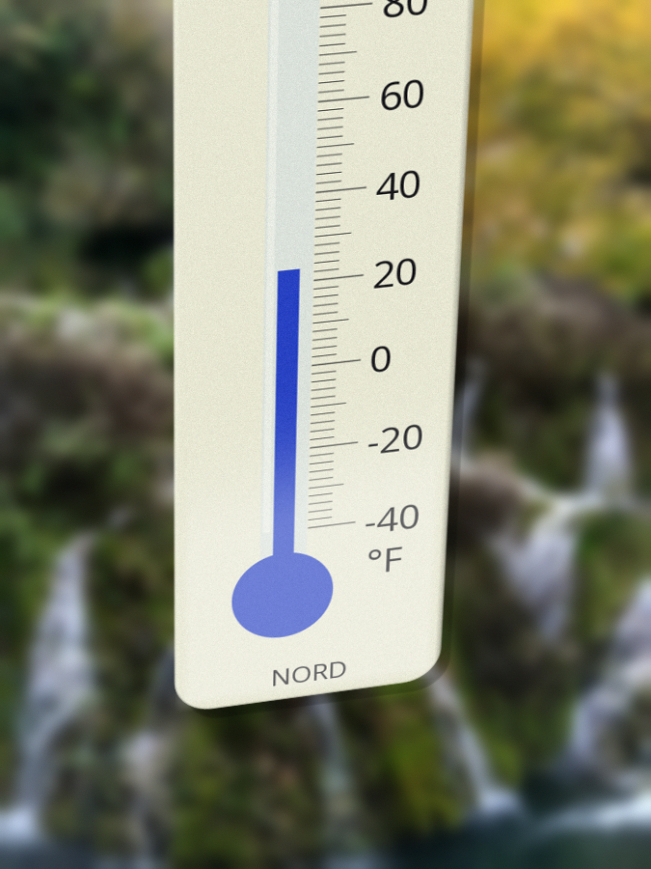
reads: **23** °F
